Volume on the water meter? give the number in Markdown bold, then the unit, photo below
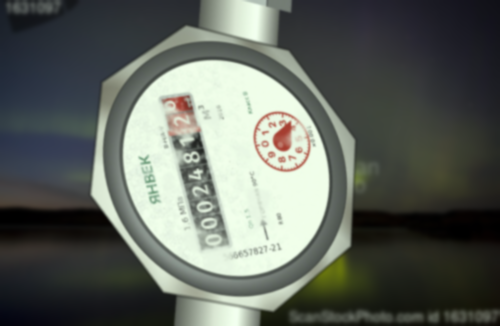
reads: **2481.263** m³
